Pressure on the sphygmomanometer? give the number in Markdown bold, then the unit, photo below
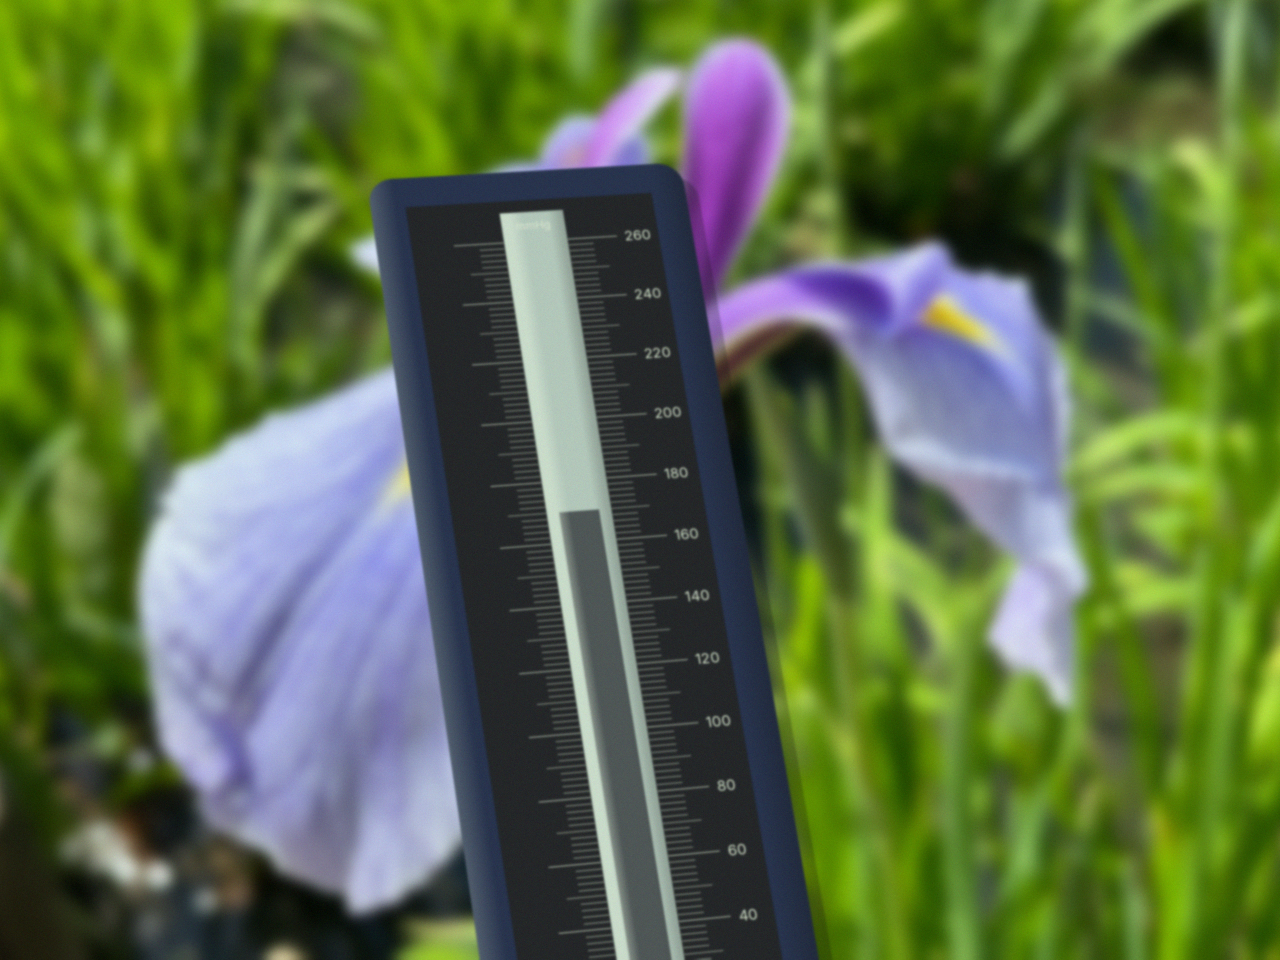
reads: **170** mmHg
